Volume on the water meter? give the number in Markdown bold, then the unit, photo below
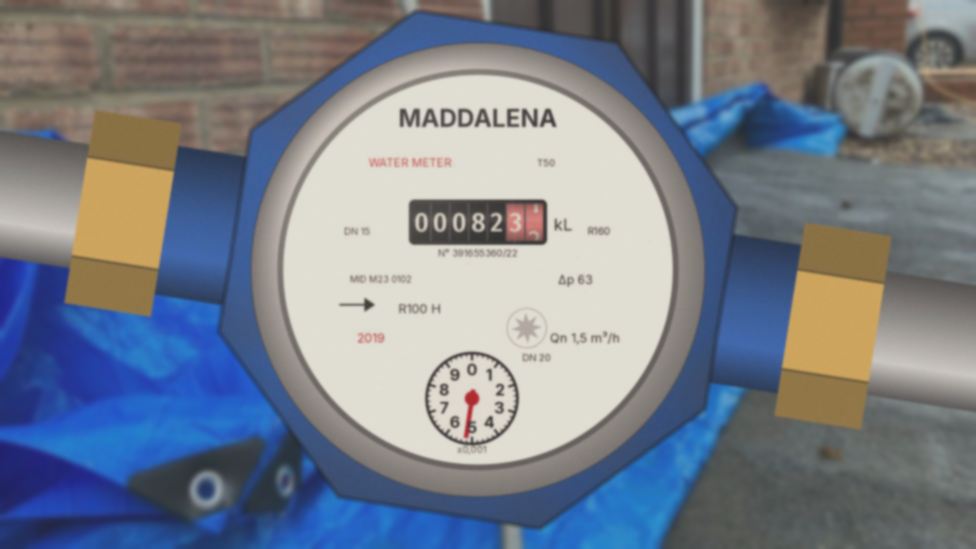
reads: **82.315** kL
